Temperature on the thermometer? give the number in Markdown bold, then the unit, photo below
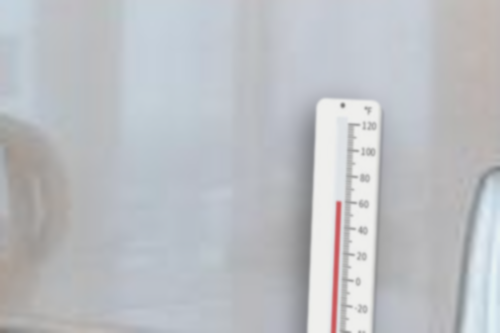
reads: **60** °F
